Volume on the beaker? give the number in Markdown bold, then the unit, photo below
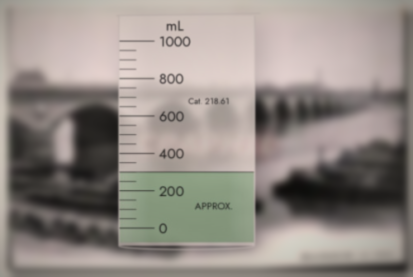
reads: **300** mL
